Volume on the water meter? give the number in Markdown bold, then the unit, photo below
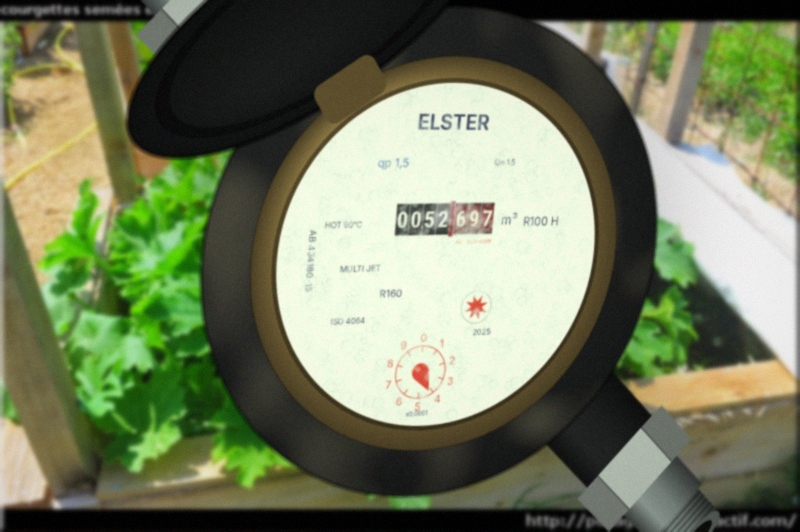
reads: **52.6974** m³
